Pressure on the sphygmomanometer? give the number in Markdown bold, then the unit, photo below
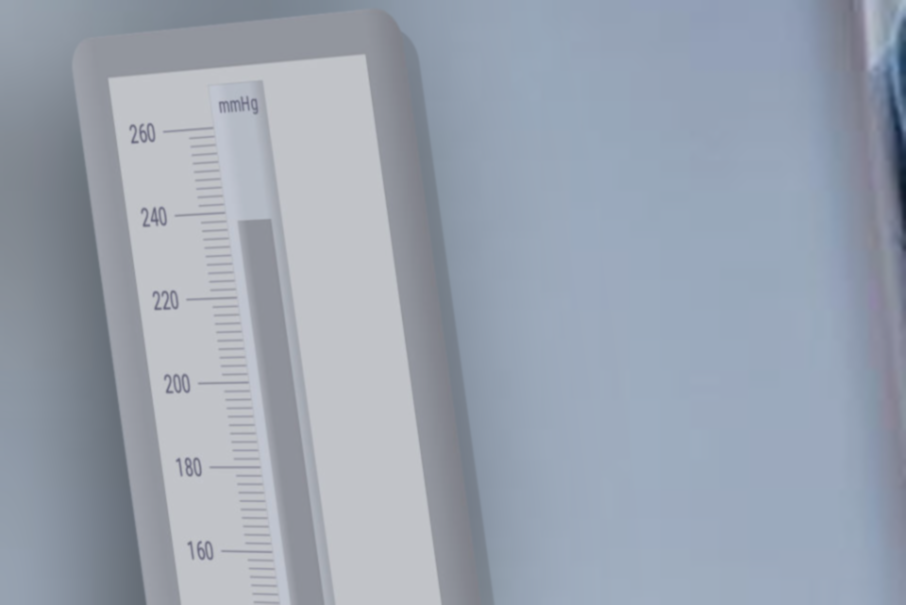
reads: **238** mmHg
